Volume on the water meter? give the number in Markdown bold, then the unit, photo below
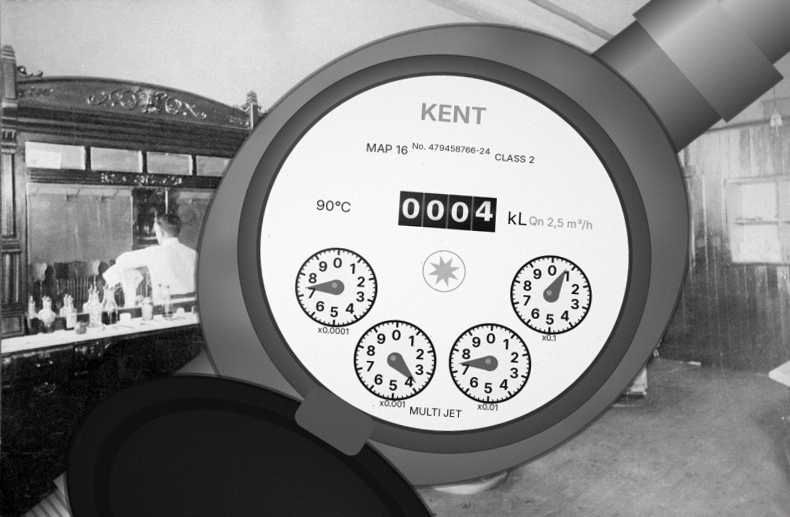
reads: **4.0737** kL
